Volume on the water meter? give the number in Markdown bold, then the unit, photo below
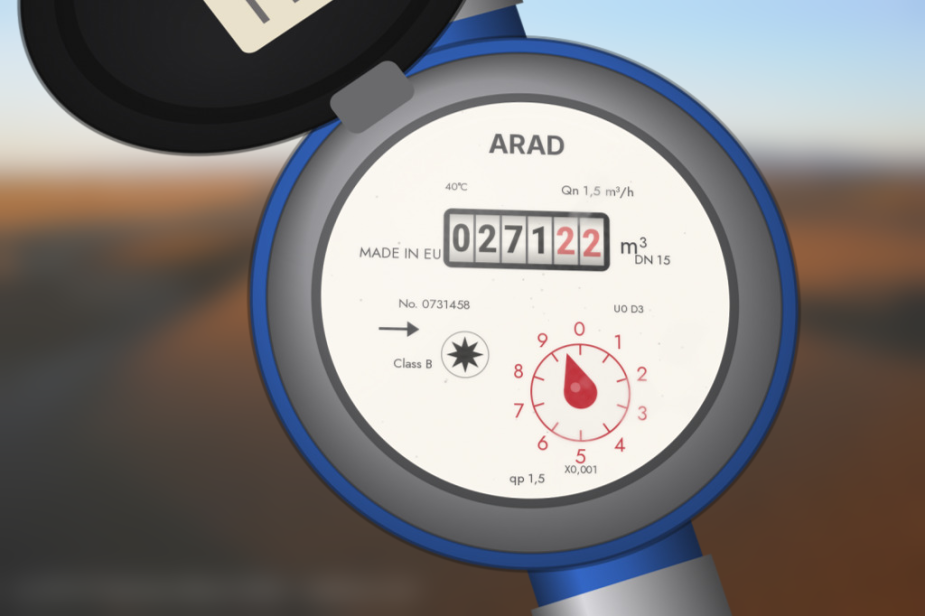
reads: **271.219** m³
